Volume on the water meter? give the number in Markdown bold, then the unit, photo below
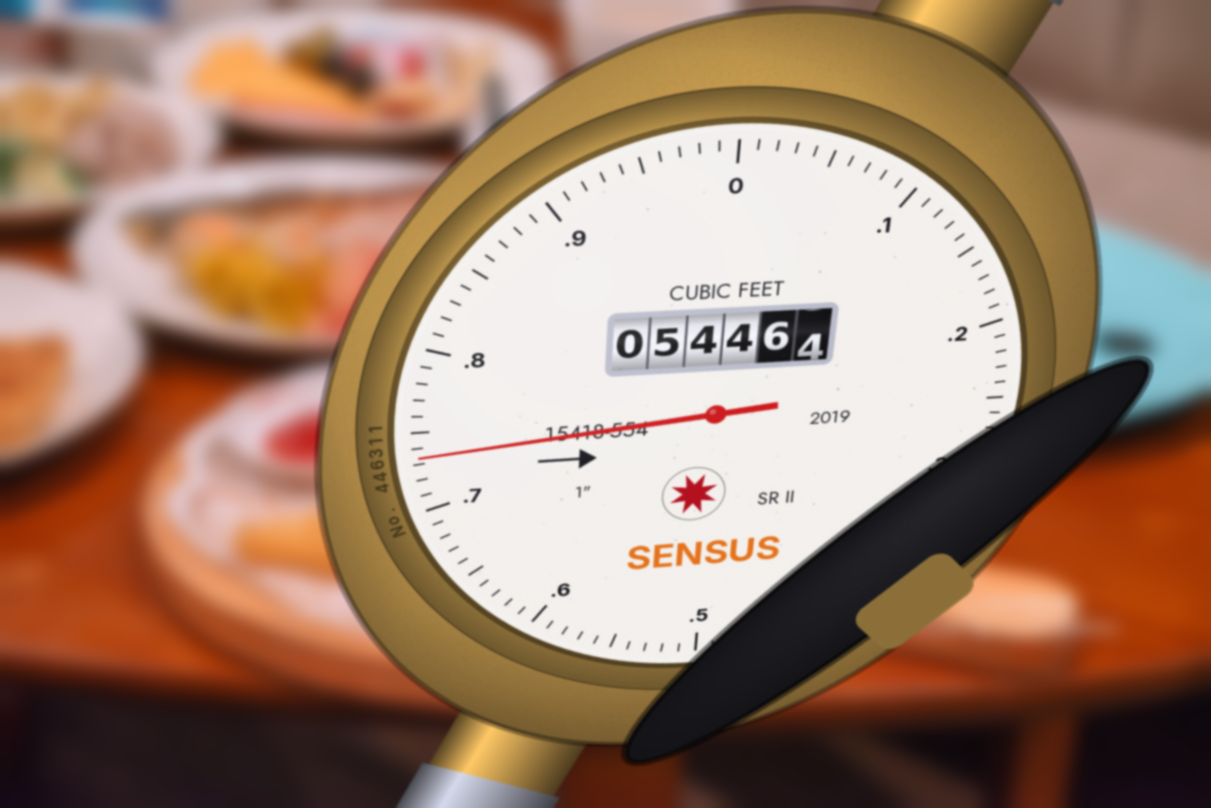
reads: **54463.73** ft³
